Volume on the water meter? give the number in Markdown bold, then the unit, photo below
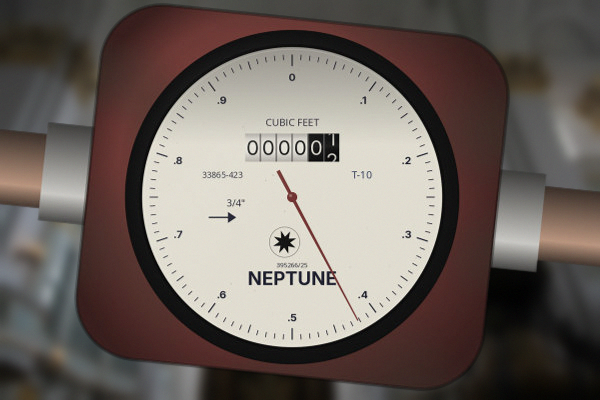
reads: **1.42** ft³
